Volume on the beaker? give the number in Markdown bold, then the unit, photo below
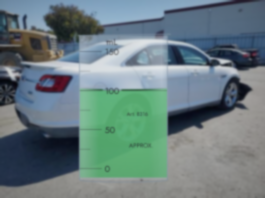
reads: **100** mL
